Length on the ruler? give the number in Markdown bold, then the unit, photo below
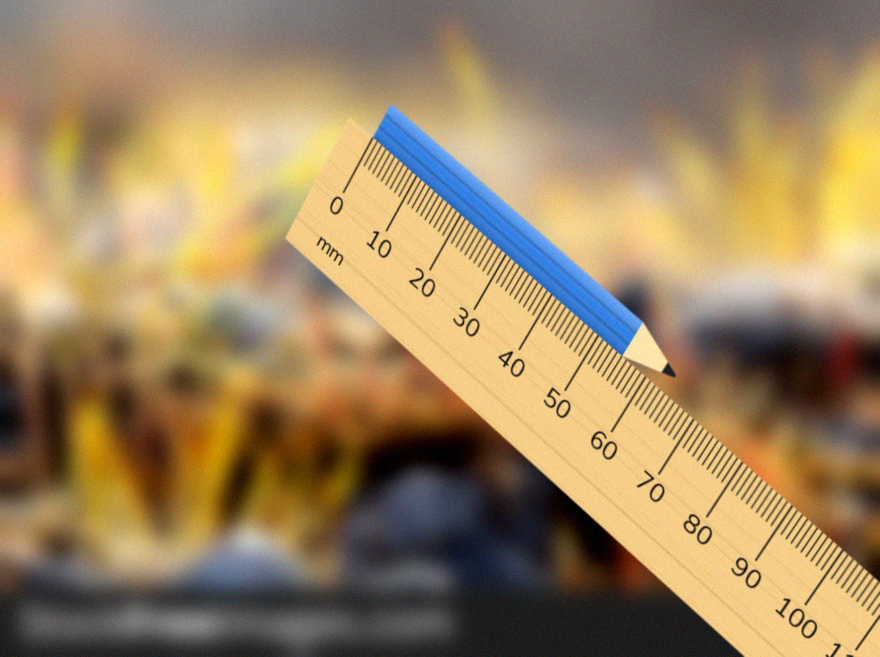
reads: **64** mm
